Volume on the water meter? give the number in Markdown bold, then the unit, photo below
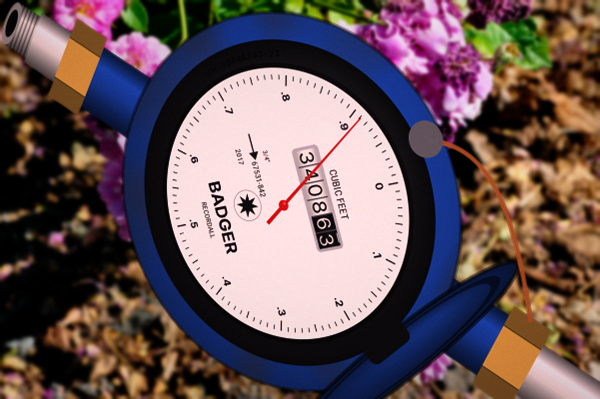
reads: **340862.91** ft³
